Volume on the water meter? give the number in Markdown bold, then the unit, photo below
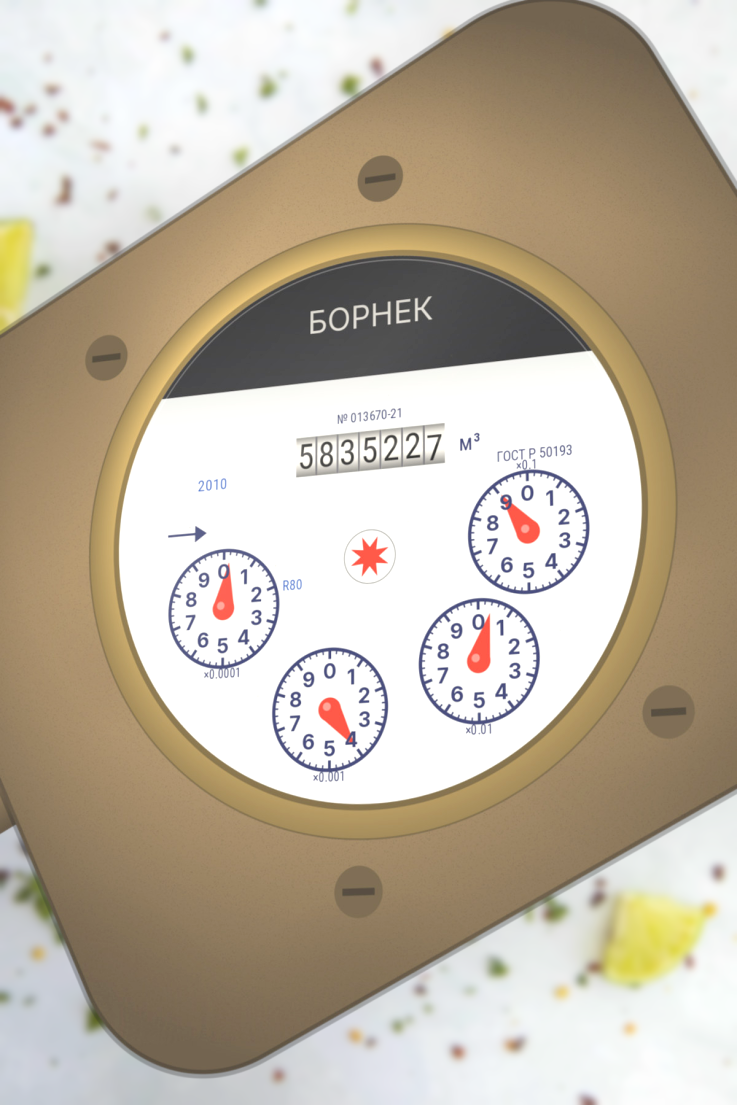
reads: **5835226.9040** m³
